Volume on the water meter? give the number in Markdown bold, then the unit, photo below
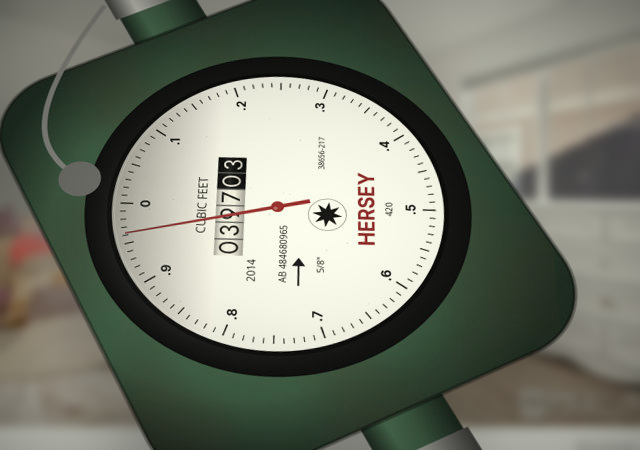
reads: **39702.96** ft³
